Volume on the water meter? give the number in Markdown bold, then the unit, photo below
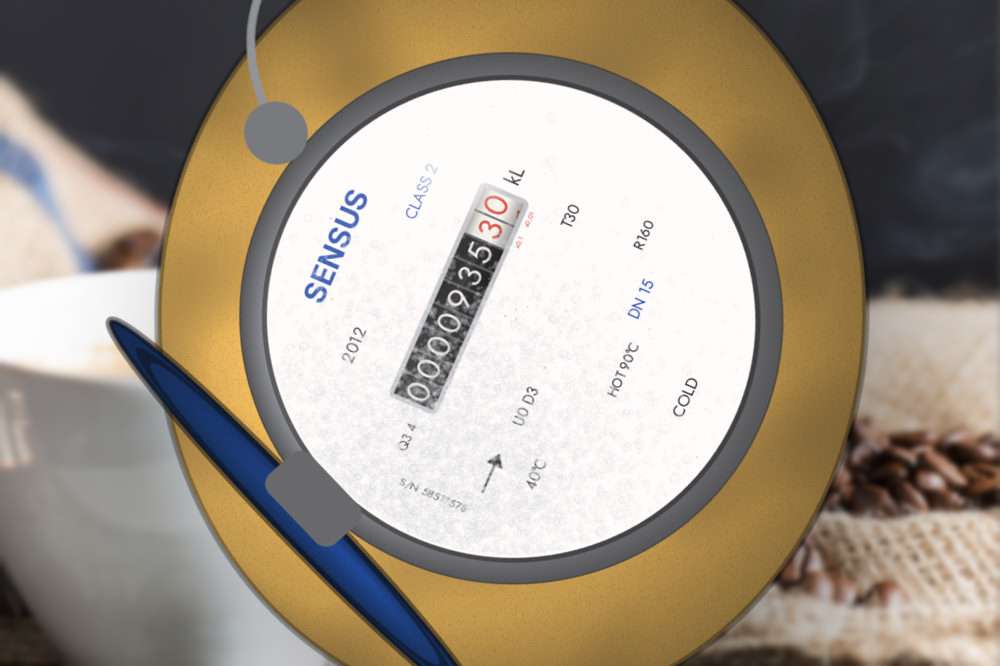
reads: **935.30** kL
